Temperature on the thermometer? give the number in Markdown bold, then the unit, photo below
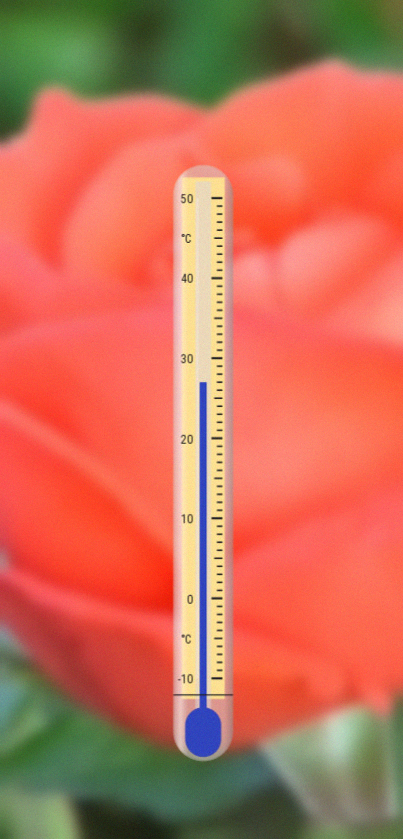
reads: **27** °C
